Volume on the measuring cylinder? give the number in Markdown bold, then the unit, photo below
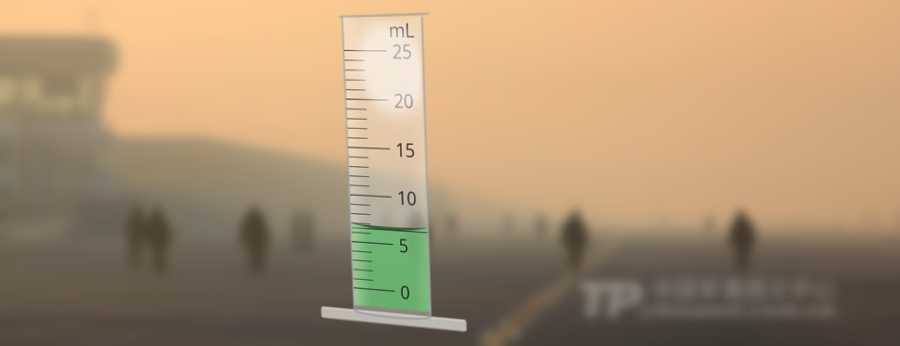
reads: **6.5** mL
